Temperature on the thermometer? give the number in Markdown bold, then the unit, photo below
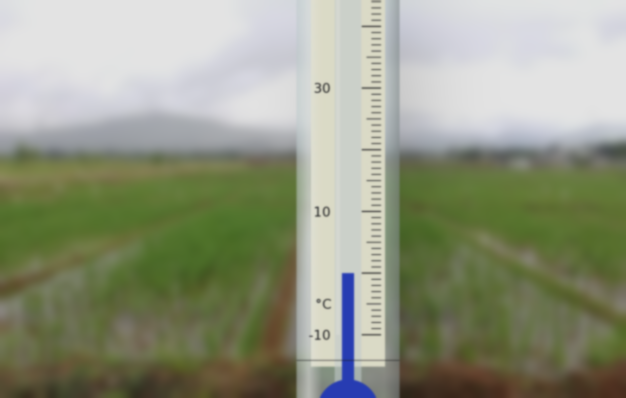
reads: **0** °C
